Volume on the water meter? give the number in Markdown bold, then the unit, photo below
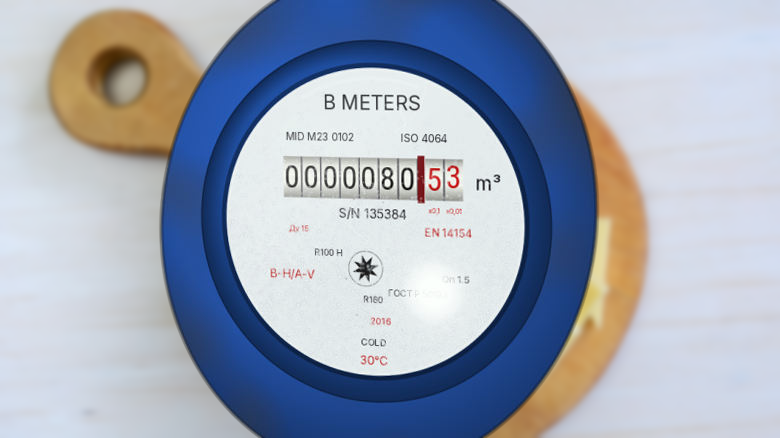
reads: **80.53** m³
